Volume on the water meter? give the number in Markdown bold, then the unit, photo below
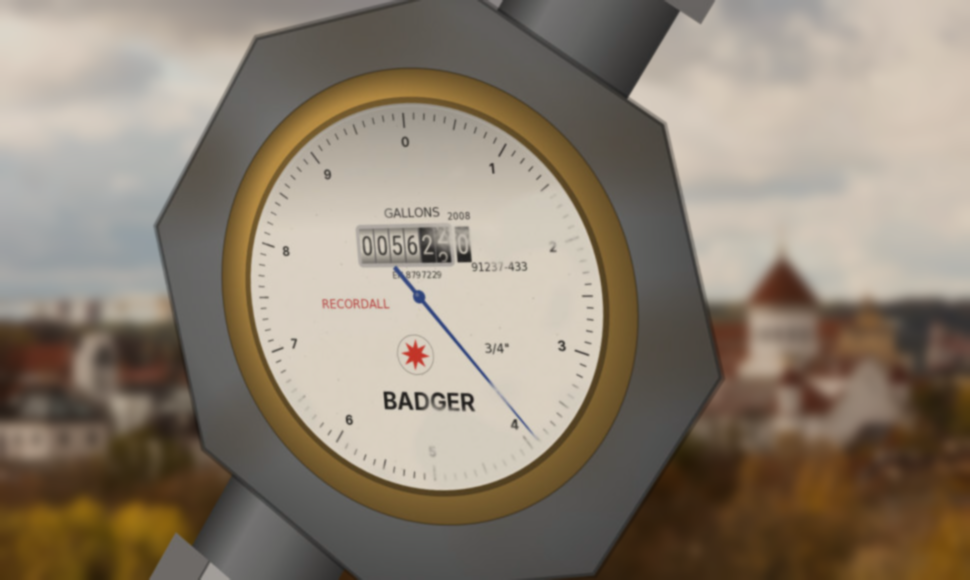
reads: **56223.9** gal
